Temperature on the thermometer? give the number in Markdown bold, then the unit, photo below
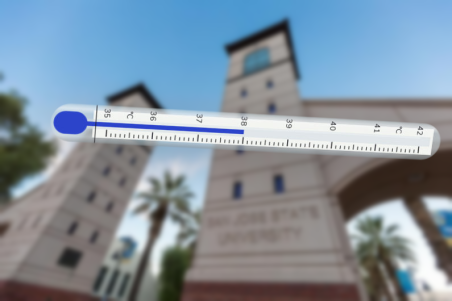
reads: **38** °C
